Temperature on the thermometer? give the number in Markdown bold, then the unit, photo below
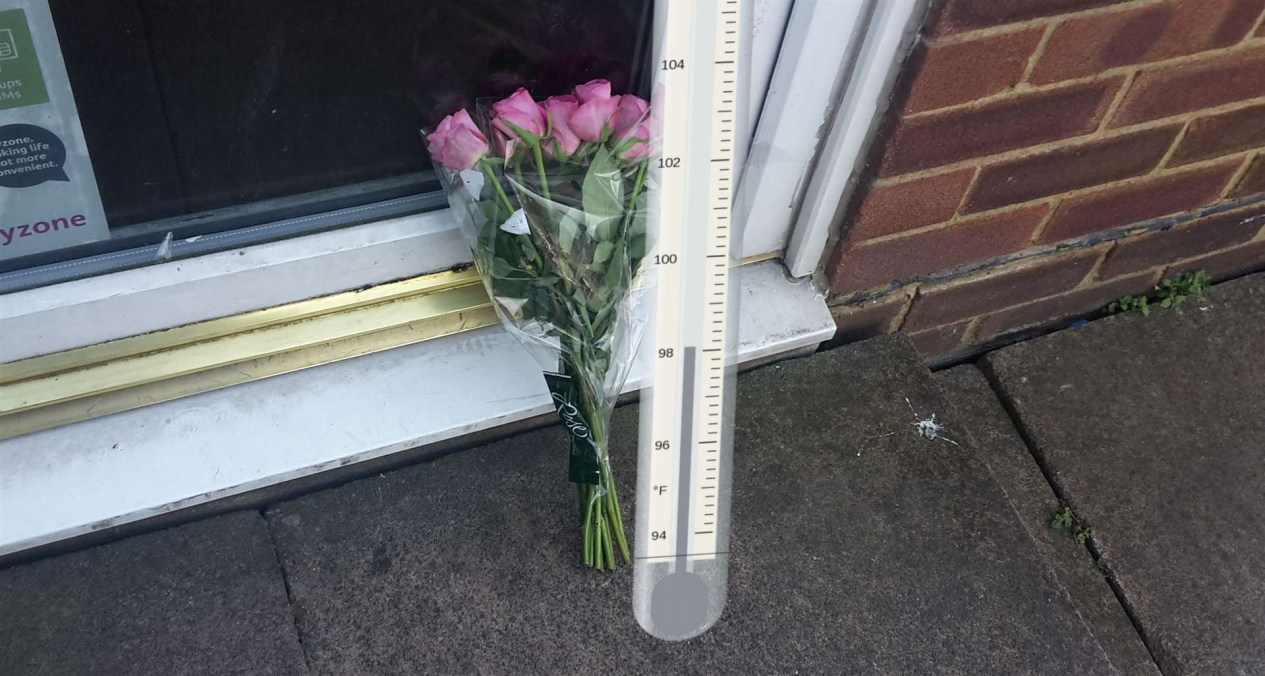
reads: **98.1** °F
